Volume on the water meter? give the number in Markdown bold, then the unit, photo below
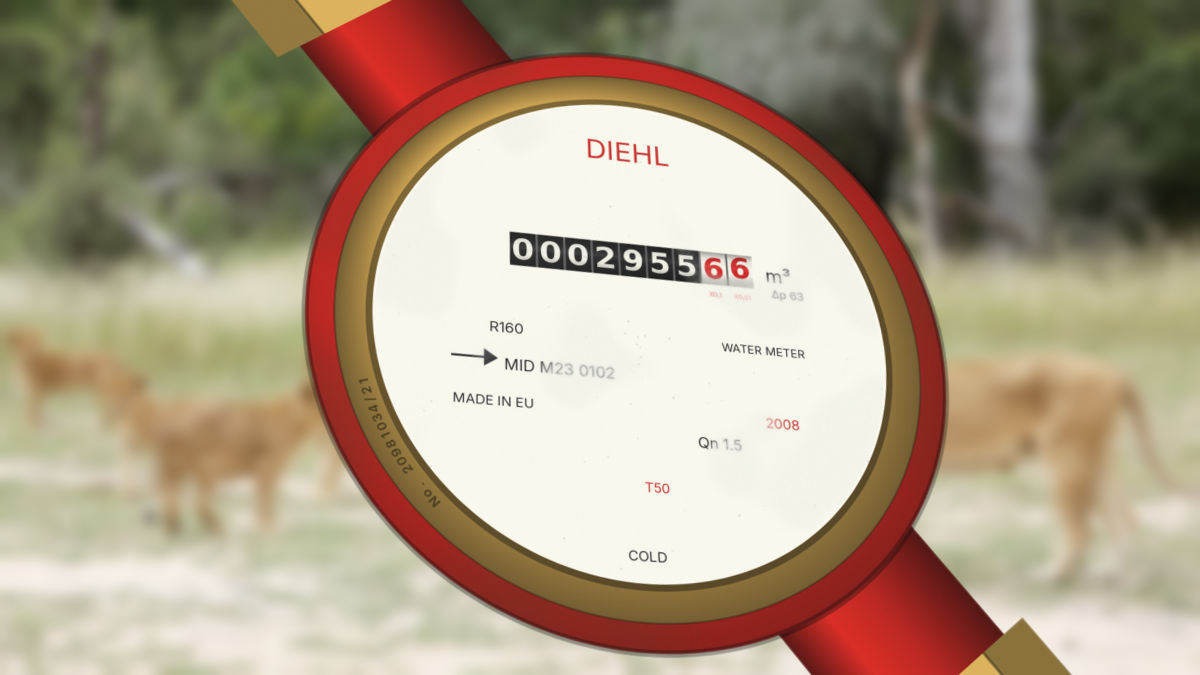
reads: **2955.66** m³
